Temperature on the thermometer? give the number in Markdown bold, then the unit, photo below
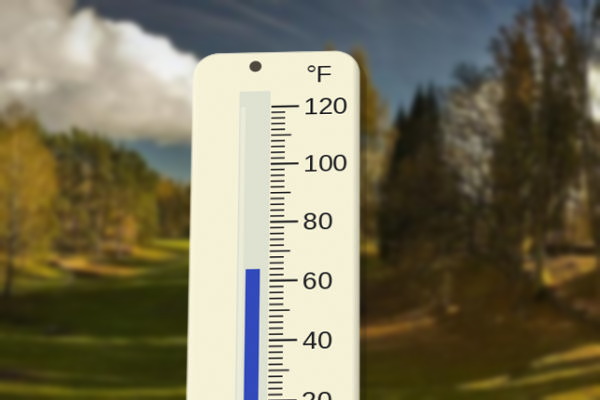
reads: **64** °F
